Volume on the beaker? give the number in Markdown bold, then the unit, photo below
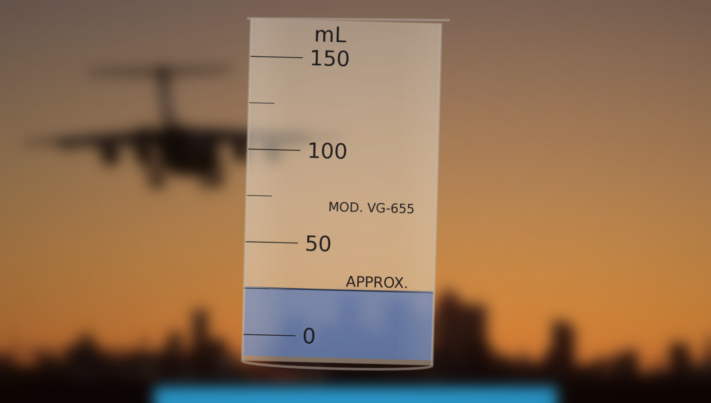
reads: **25** mL
